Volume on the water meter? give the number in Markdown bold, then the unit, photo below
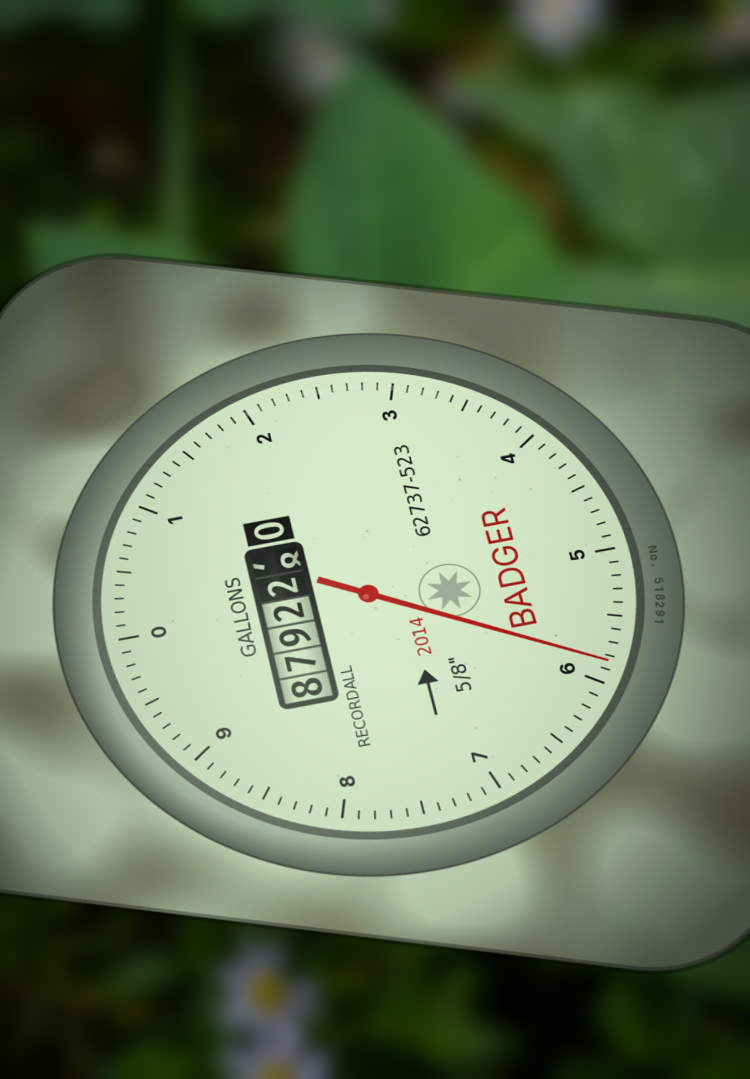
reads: **8792275.8** gal
